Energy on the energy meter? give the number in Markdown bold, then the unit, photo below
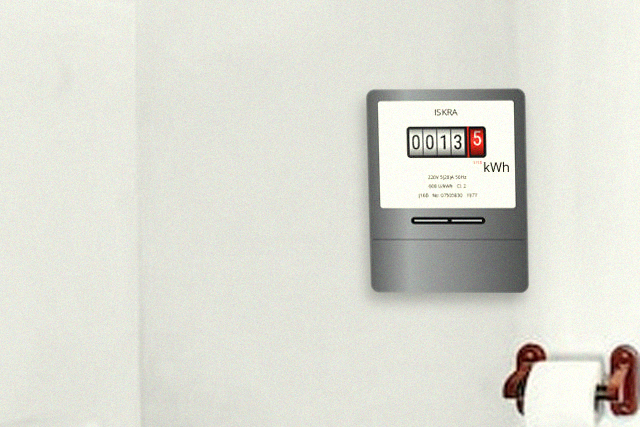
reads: **13.5** kWh
